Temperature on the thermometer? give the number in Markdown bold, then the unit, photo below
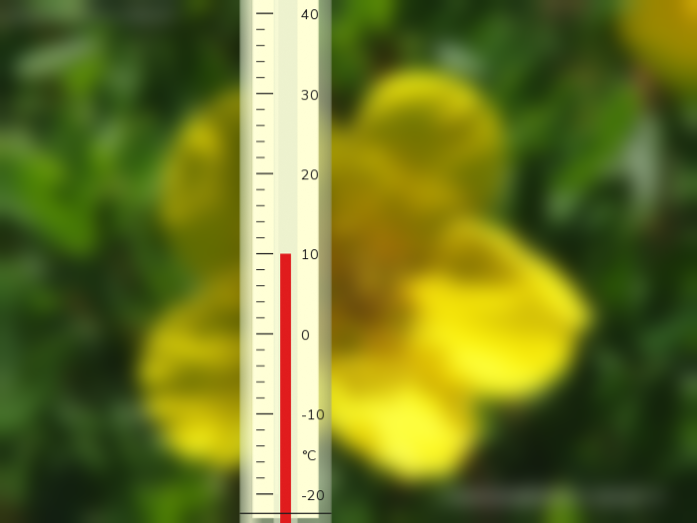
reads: **10** °C
